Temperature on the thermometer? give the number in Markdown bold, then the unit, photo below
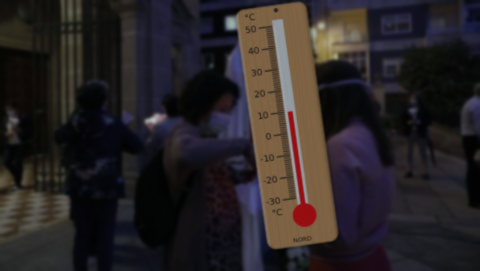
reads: **10** °C
